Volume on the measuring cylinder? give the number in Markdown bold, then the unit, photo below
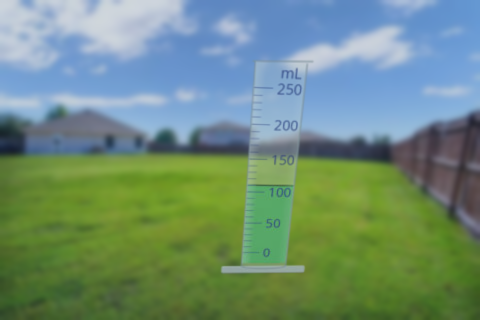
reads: **110** mL
